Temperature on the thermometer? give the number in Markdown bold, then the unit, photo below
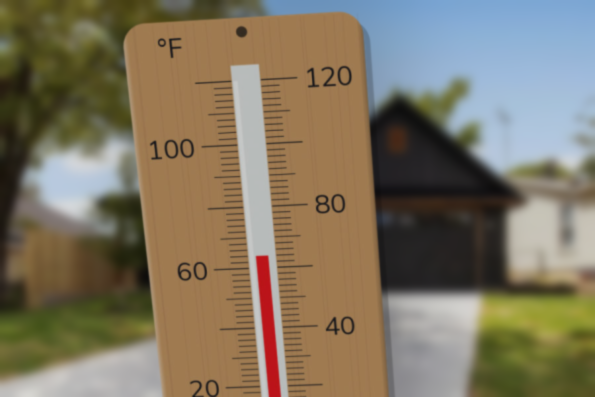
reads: **64** °F
